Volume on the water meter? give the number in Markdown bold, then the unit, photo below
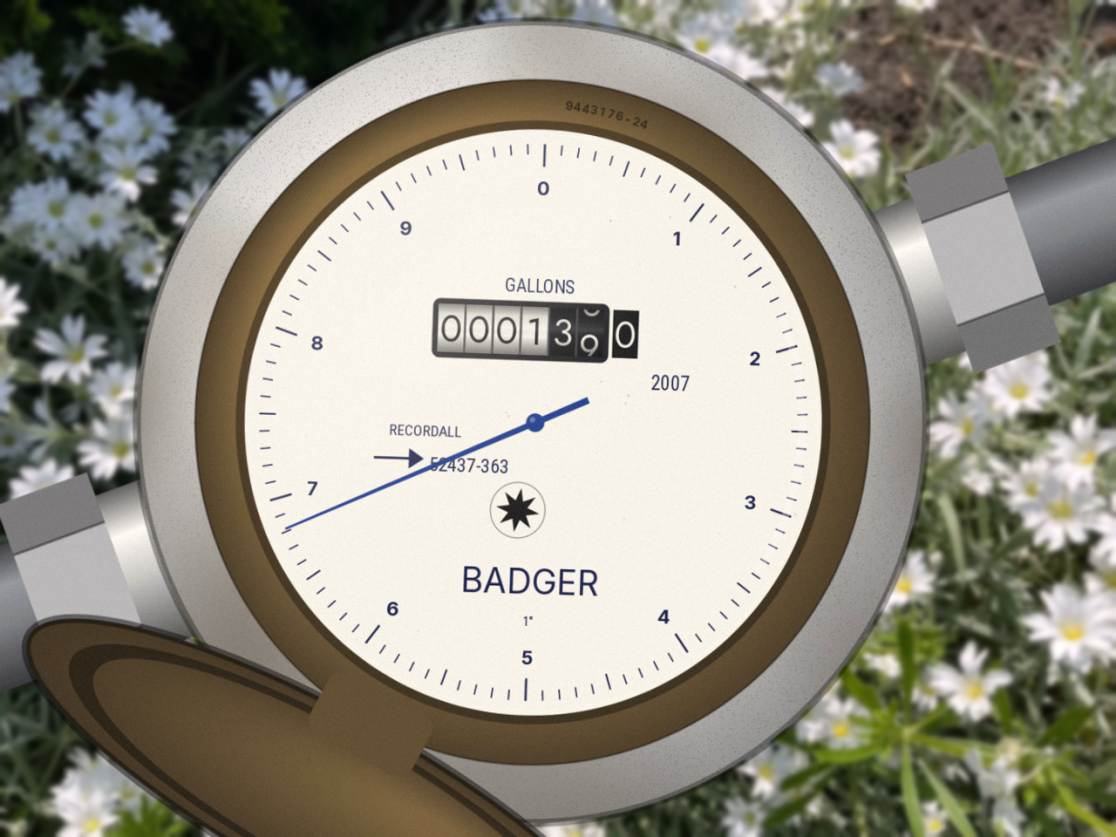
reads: **1386.8** gal
